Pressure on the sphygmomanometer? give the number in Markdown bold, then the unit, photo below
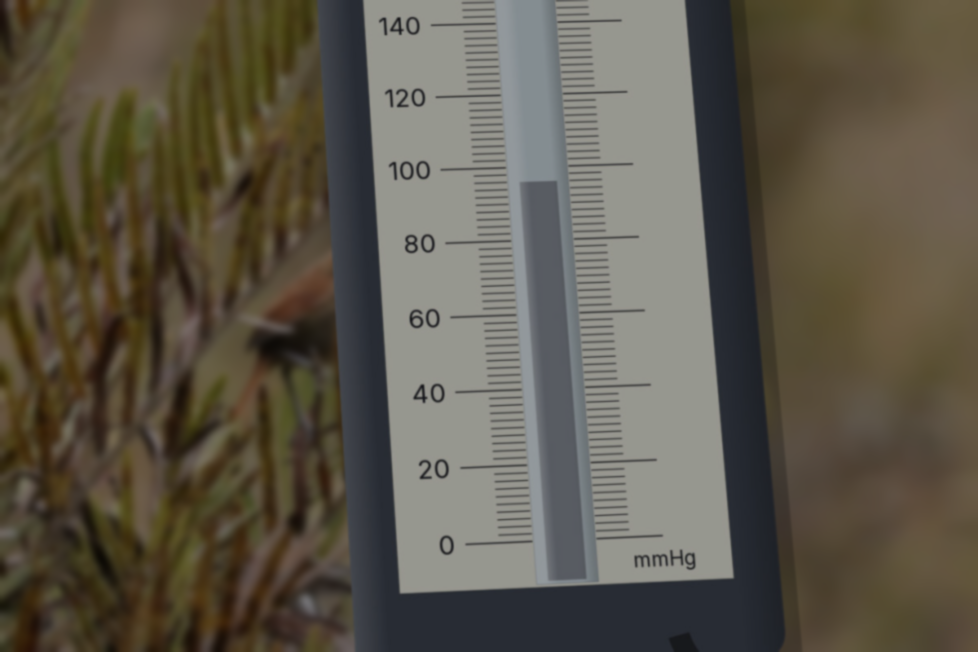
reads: **96** mmHg
